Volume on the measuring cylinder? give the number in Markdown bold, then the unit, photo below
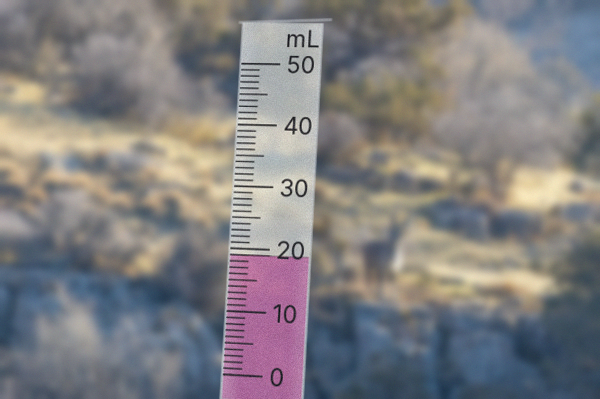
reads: **19** mL
